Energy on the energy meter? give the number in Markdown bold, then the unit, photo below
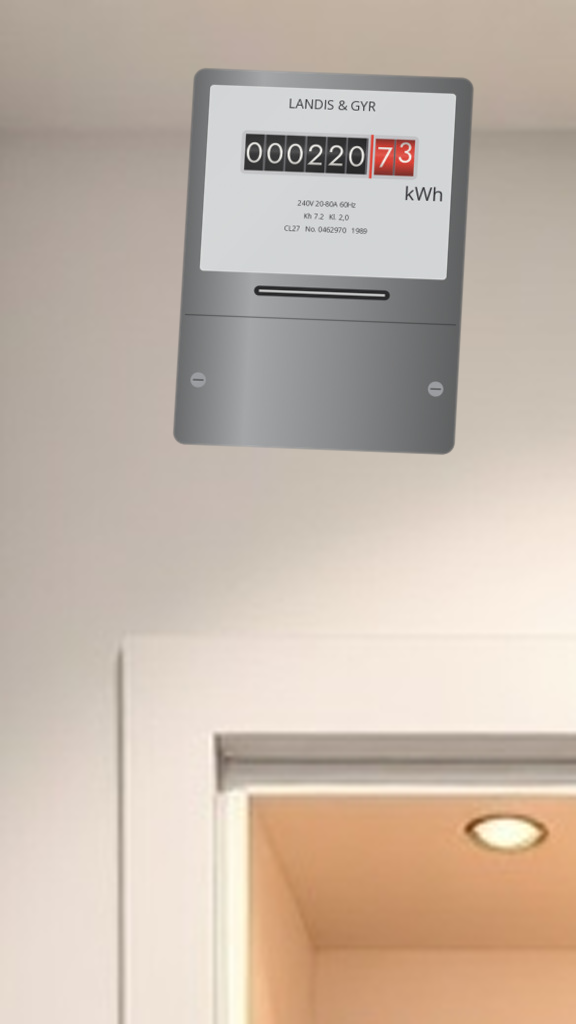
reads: **220.73** kWh
